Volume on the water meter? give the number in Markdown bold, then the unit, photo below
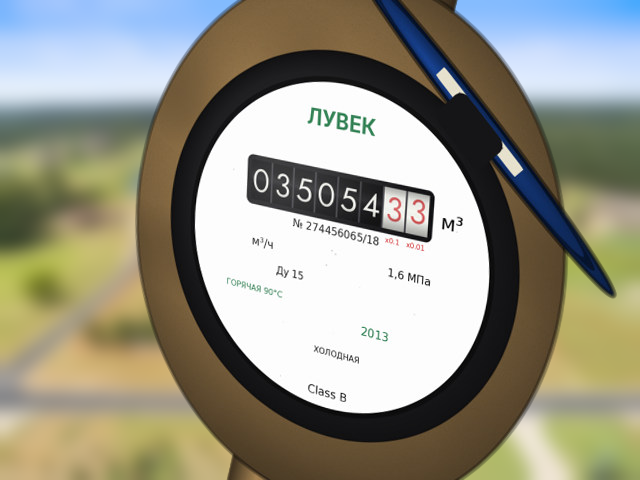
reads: **35054.33** m³
